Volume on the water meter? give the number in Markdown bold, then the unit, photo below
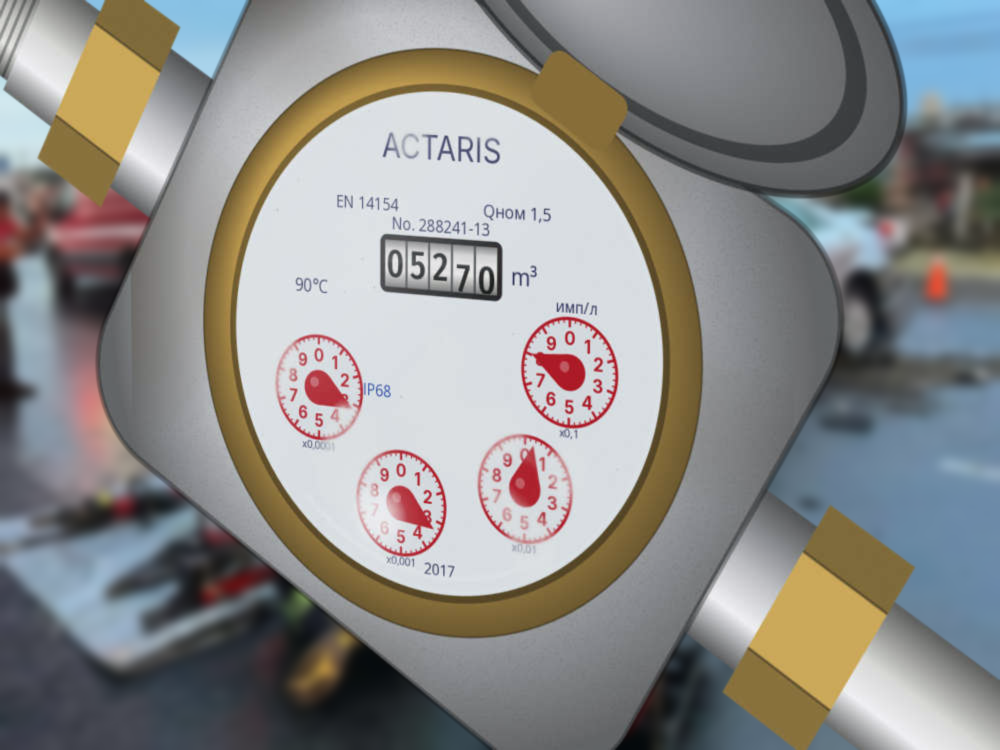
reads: **5269.8033** m³
